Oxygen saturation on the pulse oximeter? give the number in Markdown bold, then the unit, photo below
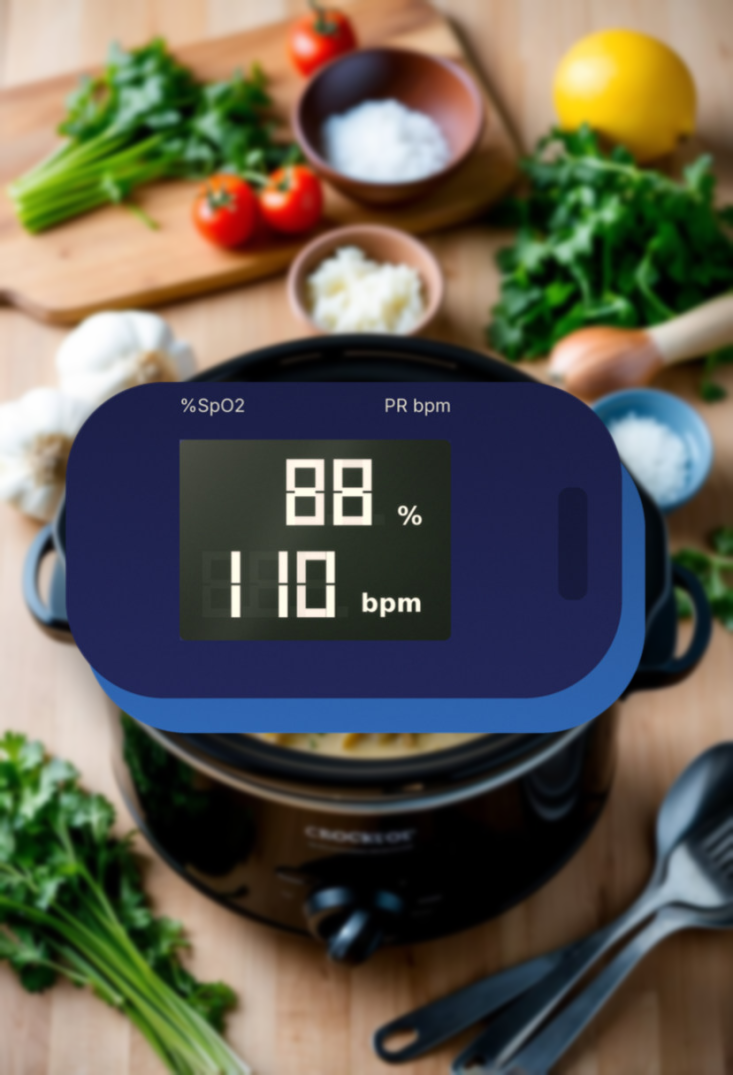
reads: **88** %
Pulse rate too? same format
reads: **110** bpm
